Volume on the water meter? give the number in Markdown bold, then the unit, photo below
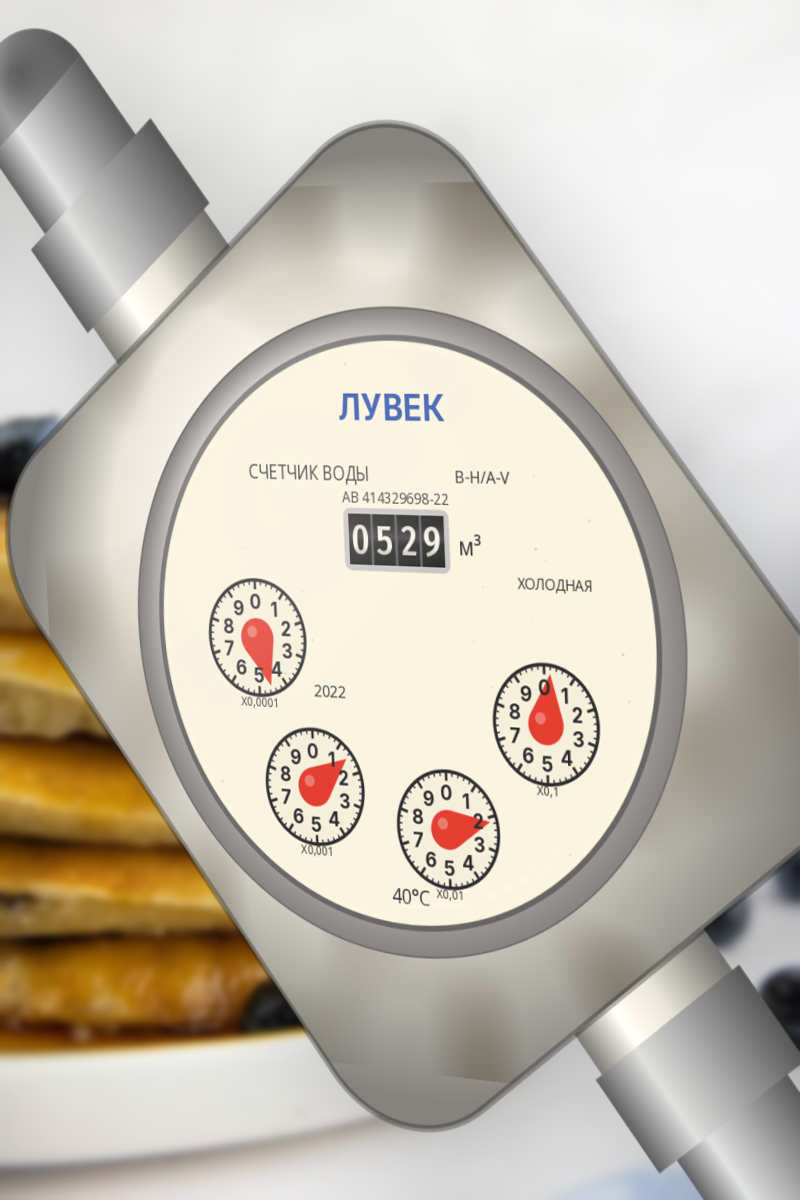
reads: **529.0214** m³
